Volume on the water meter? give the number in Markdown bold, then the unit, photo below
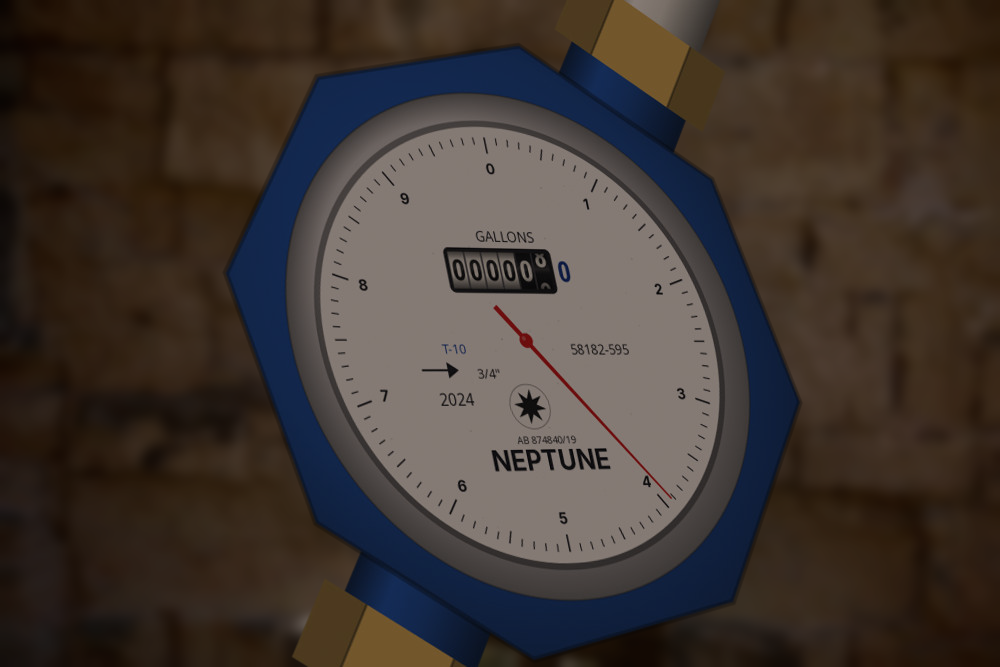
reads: **83.9** gal
